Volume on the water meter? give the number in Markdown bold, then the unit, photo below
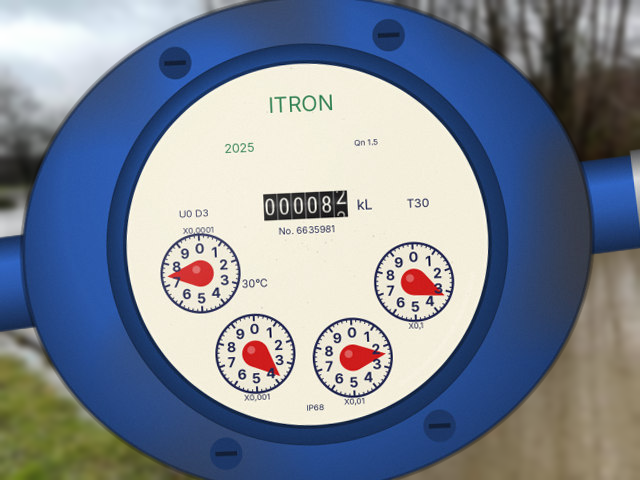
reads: **82.3237** kL
